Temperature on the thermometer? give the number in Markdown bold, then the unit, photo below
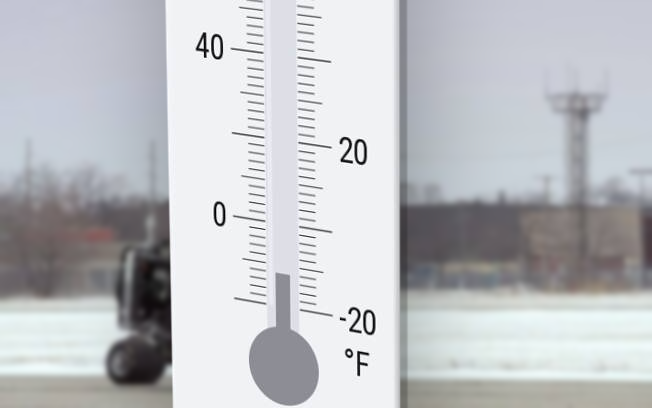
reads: **-12** °F
